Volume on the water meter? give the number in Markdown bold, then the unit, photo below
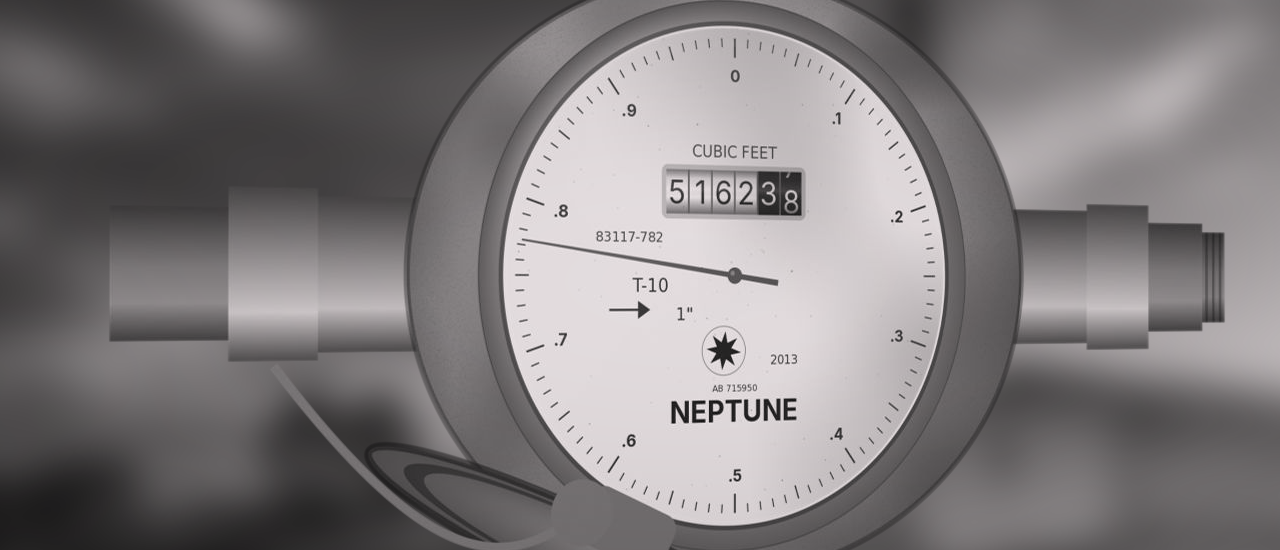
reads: **516237.77** ft³
